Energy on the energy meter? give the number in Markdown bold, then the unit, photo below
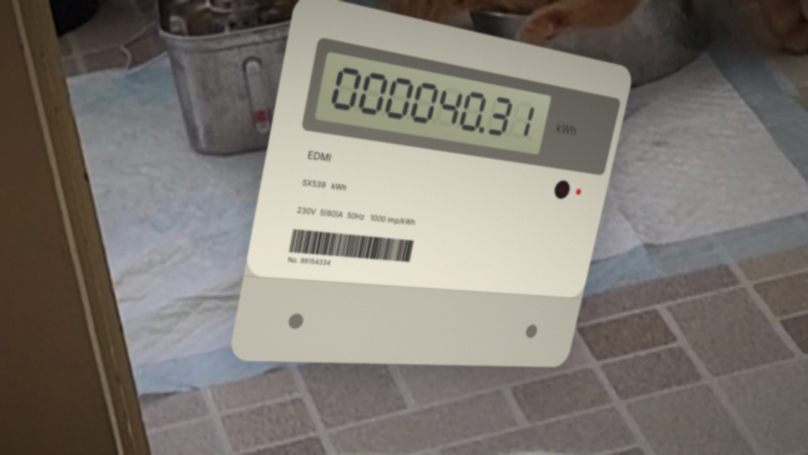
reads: **40.31** kWh
